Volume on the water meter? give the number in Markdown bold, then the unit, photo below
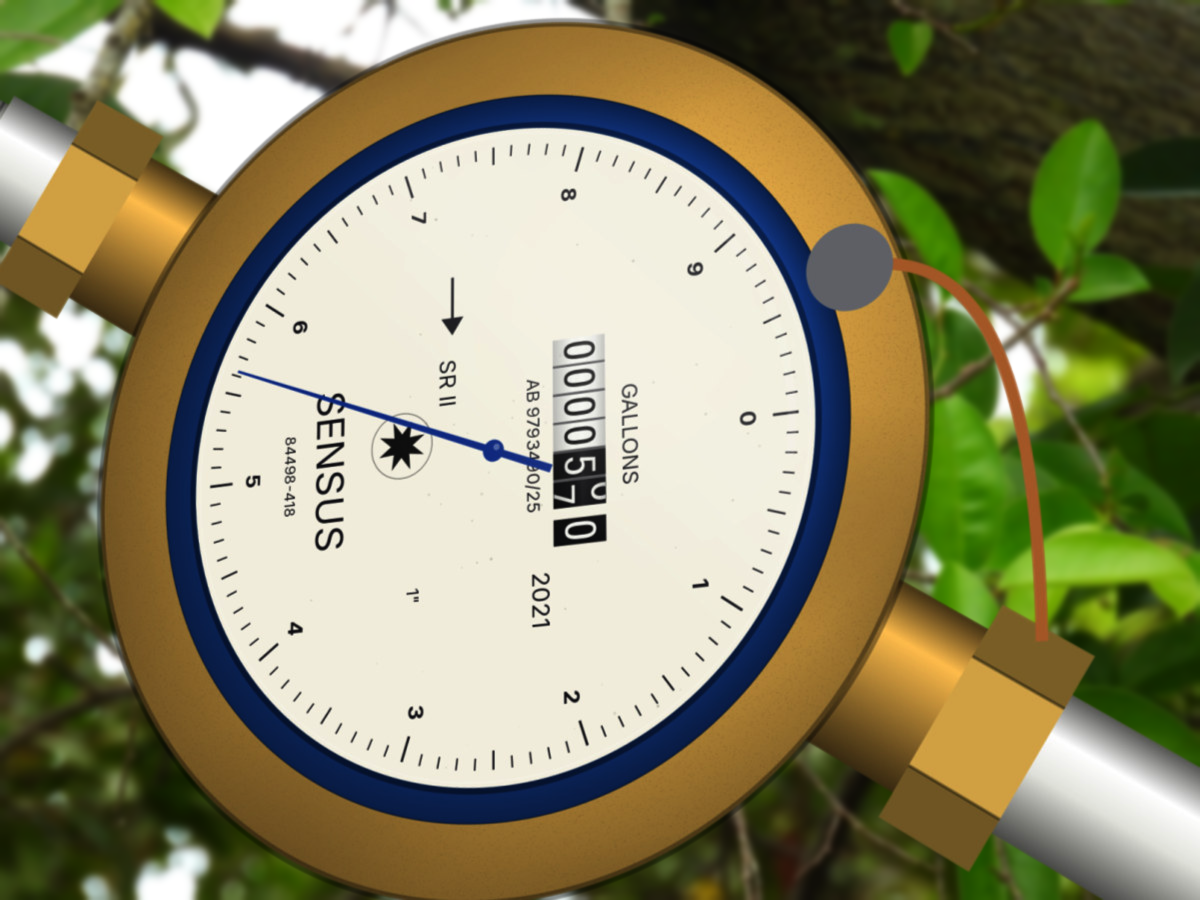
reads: **565.6** gal
